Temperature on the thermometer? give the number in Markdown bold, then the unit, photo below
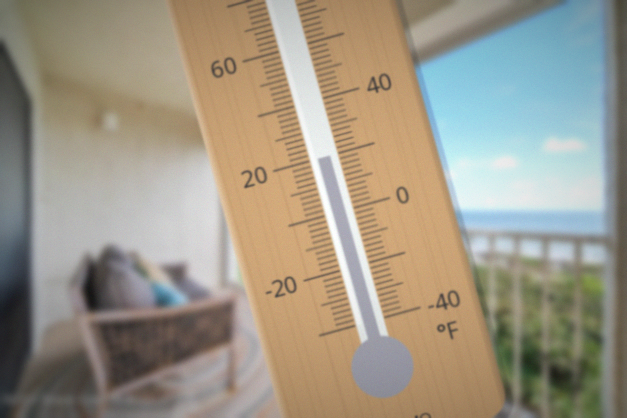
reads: **20** °F
